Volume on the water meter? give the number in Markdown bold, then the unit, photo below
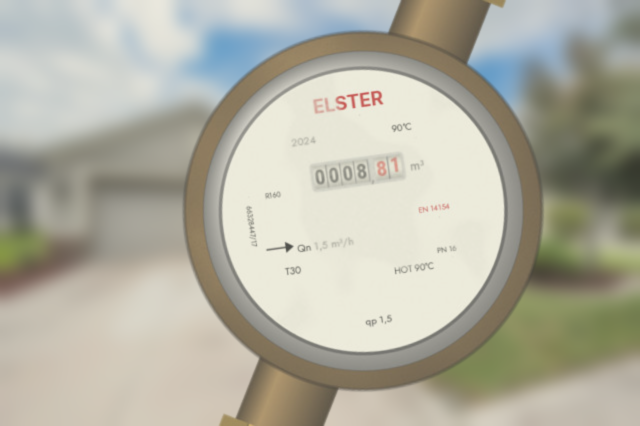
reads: **8.81** m³
